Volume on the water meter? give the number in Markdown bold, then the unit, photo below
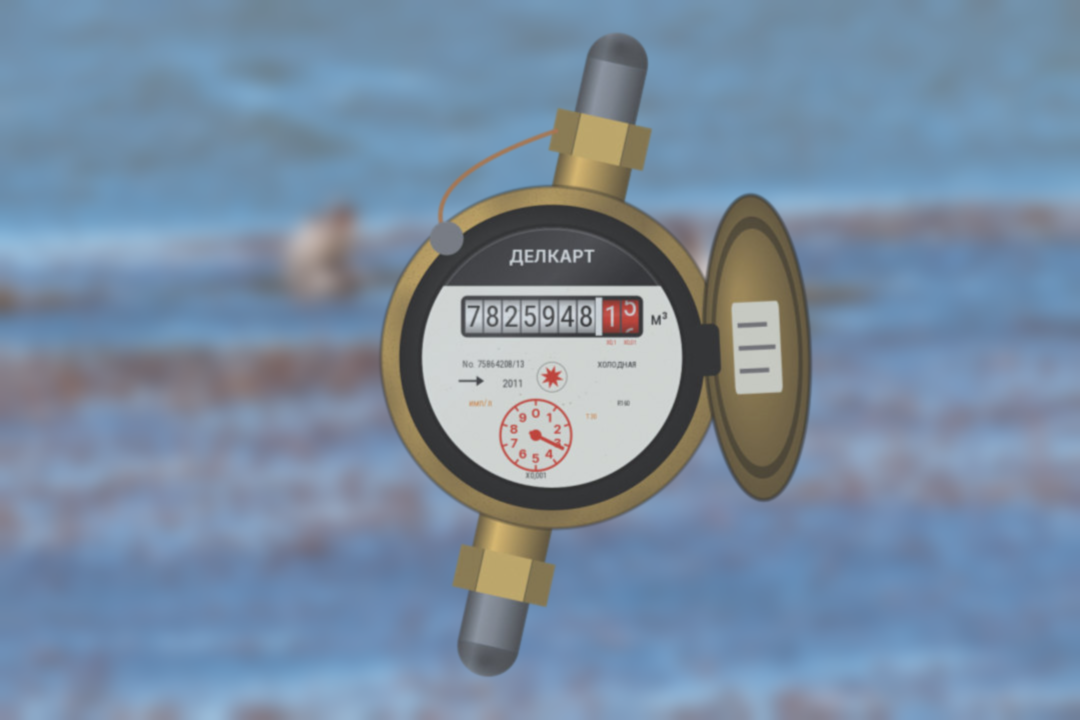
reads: **7825948.153** m³
